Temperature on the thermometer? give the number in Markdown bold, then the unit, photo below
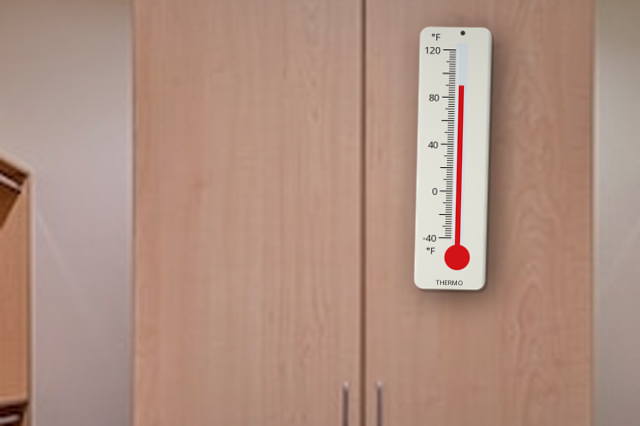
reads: **90** °F
